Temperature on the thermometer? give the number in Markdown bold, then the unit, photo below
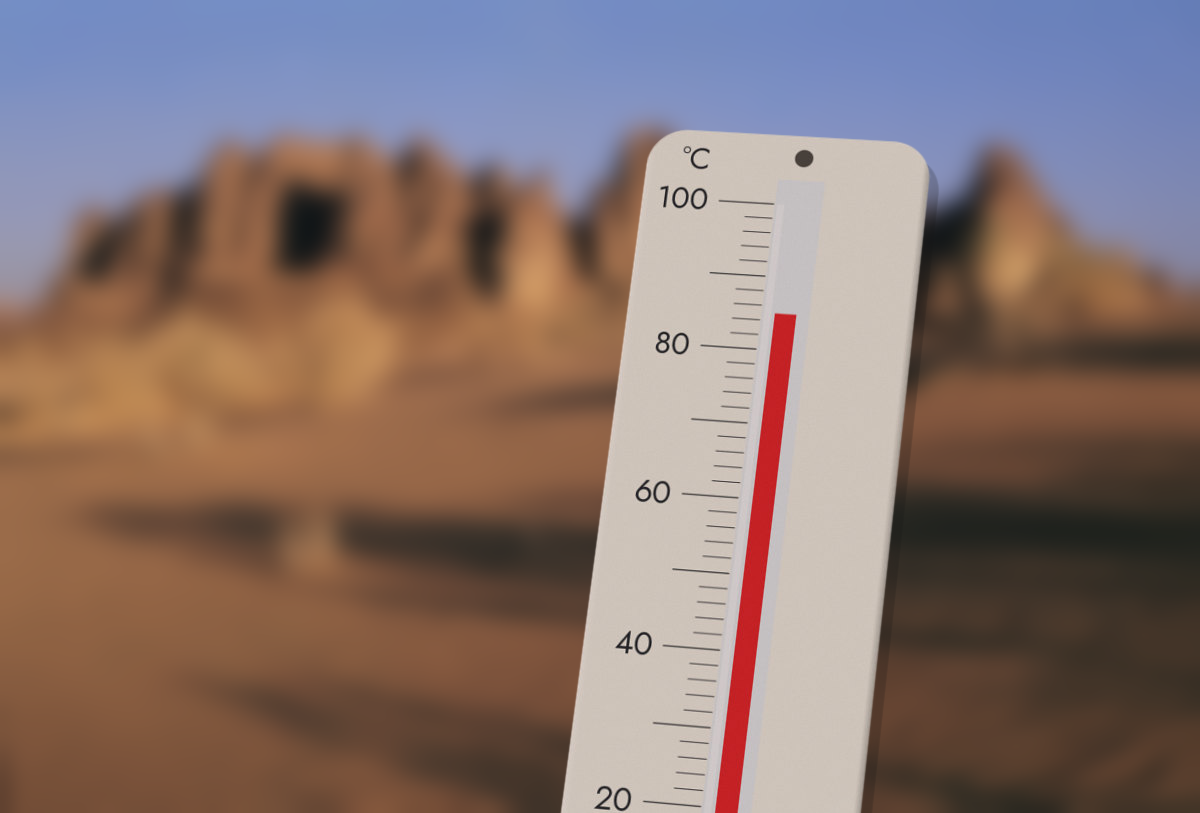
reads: **85** °C
